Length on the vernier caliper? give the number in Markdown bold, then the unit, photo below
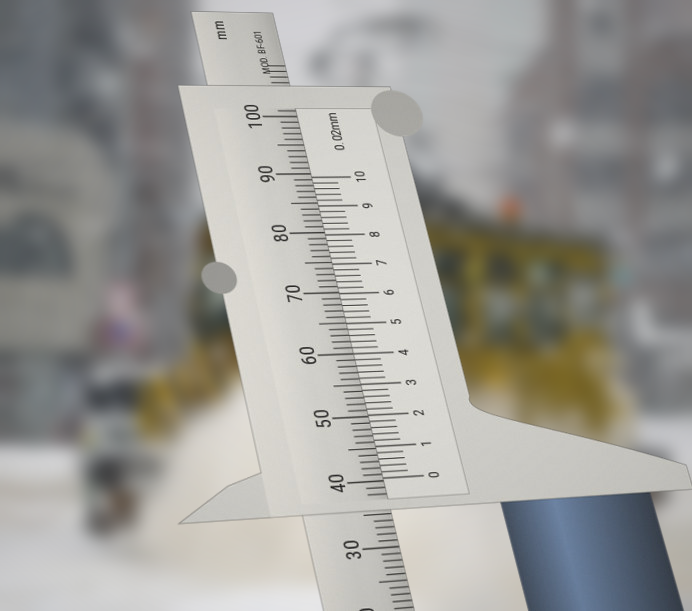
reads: **40.4** mm
